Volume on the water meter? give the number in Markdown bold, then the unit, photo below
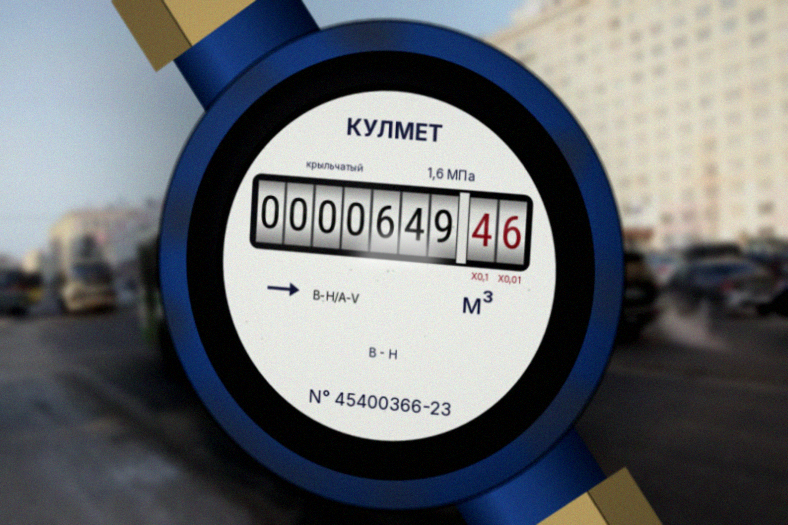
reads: **649.46** m³
